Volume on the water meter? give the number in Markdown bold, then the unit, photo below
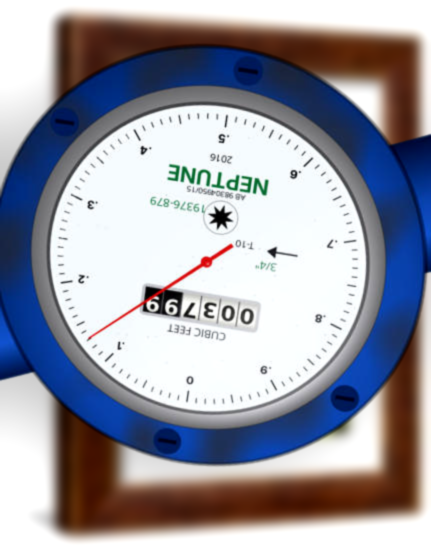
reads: **3799.13** ft³
